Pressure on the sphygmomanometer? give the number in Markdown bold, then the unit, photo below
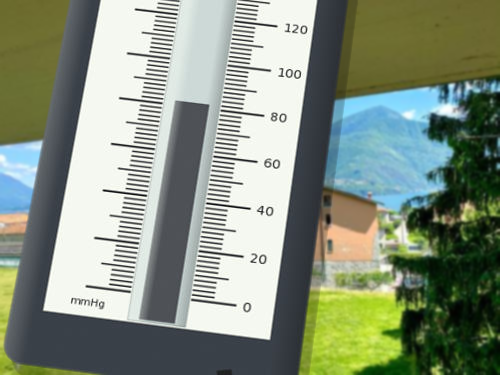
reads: **82** mmHg
